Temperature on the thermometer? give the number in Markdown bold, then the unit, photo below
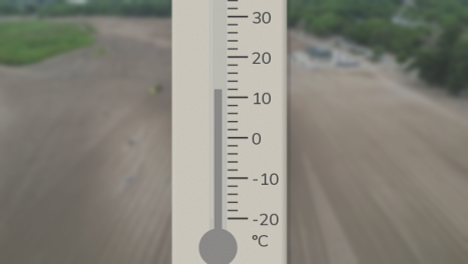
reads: **12** °C
